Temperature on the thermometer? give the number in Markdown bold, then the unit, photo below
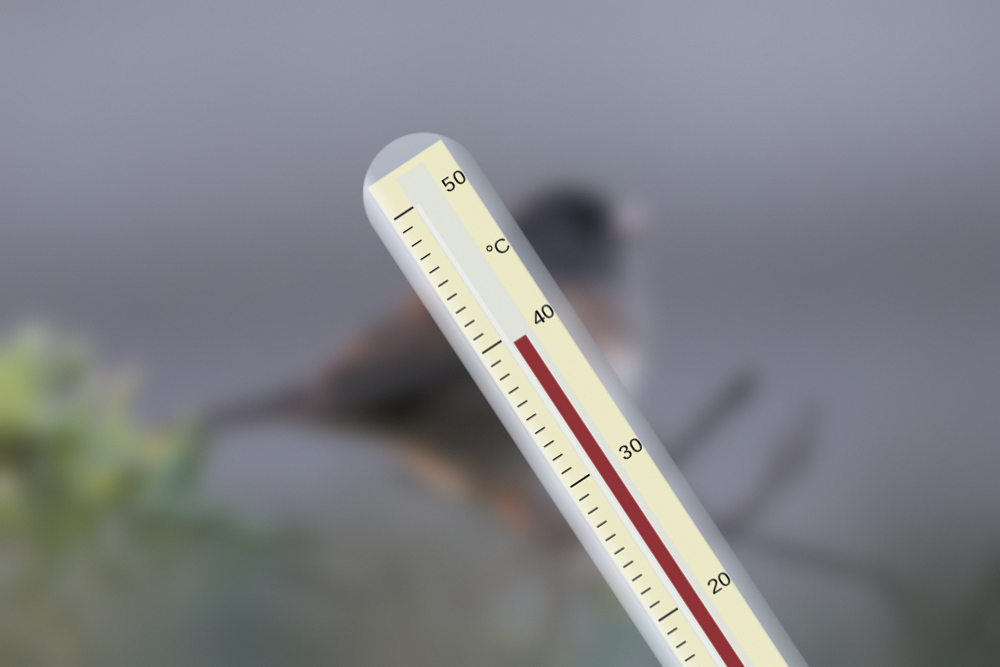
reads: **39.5** °C
